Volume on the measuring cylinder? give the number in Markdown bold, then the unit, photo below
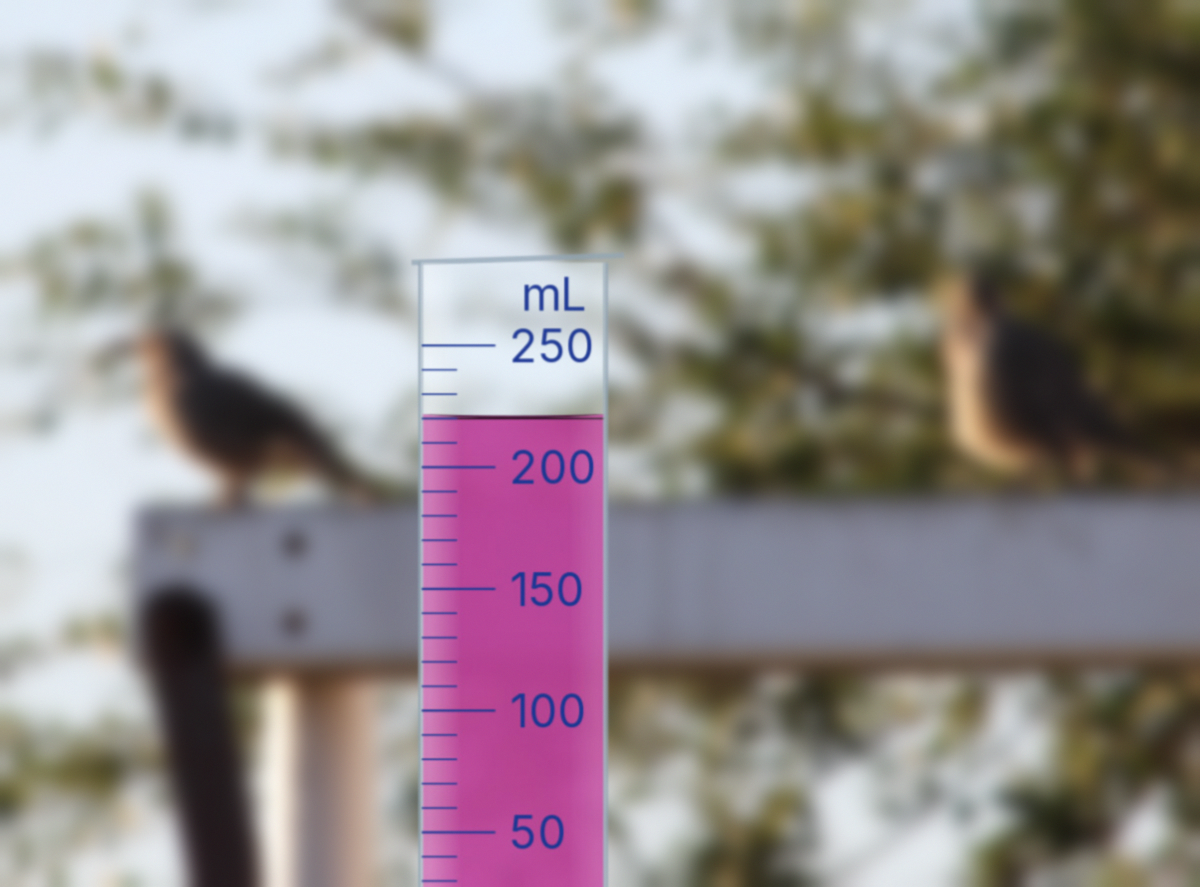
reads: **220** mL
